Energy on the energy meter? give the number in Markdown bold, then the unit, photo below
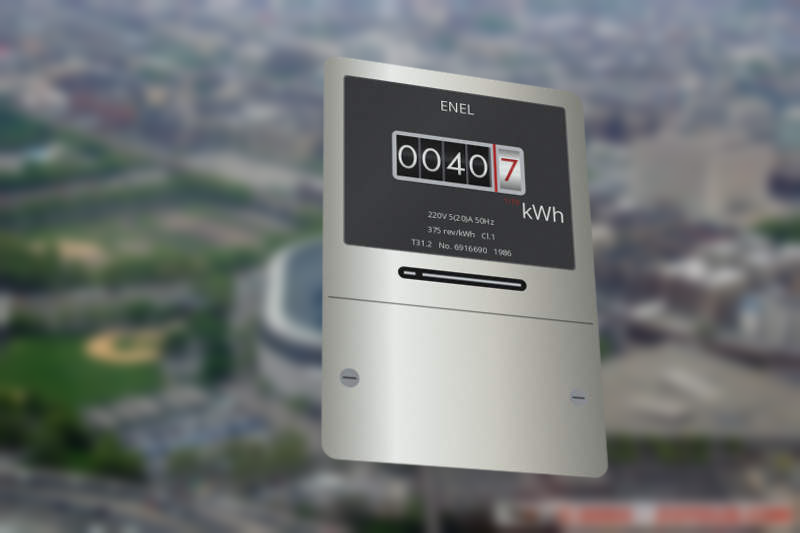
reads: **40.7** kWh
